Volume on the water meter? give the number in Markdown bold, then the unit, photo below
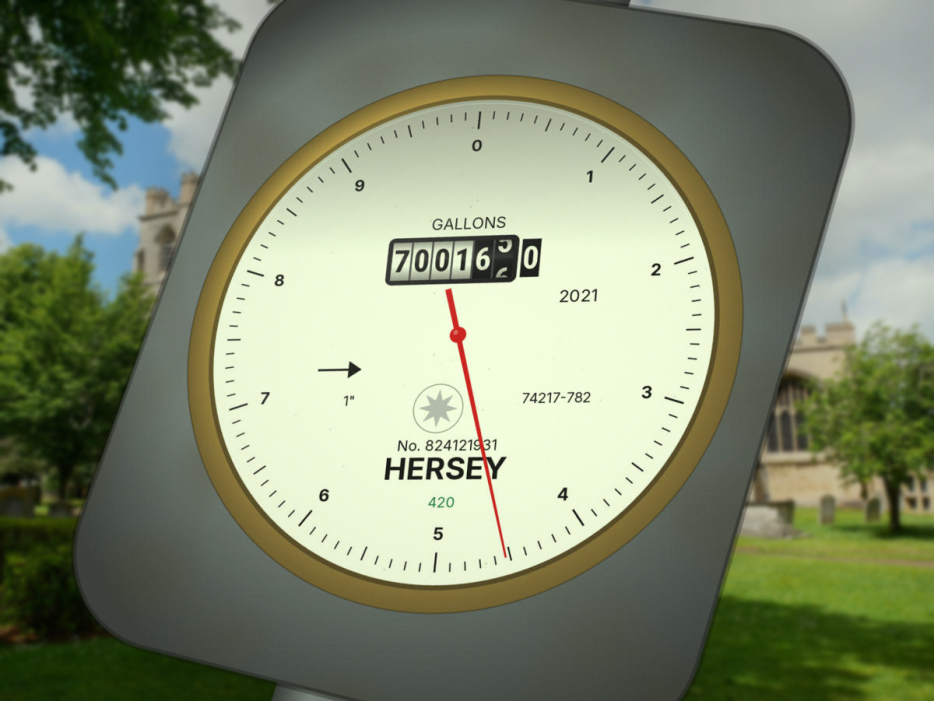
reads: **7001654.5** gal
